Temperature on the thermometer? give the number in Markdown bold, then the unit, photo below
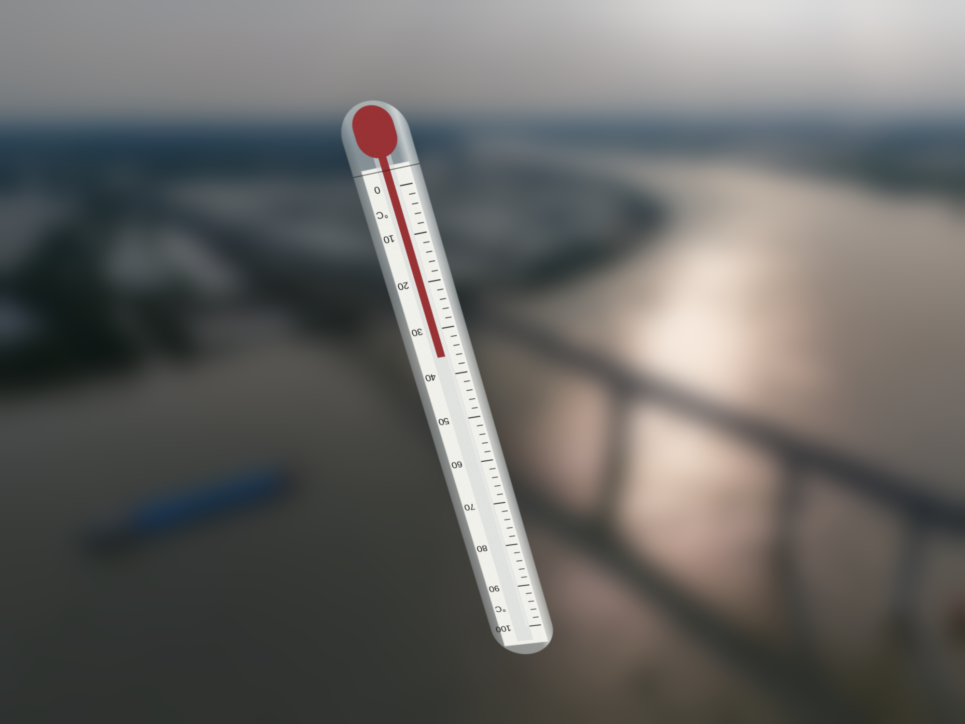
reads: **36** °C
